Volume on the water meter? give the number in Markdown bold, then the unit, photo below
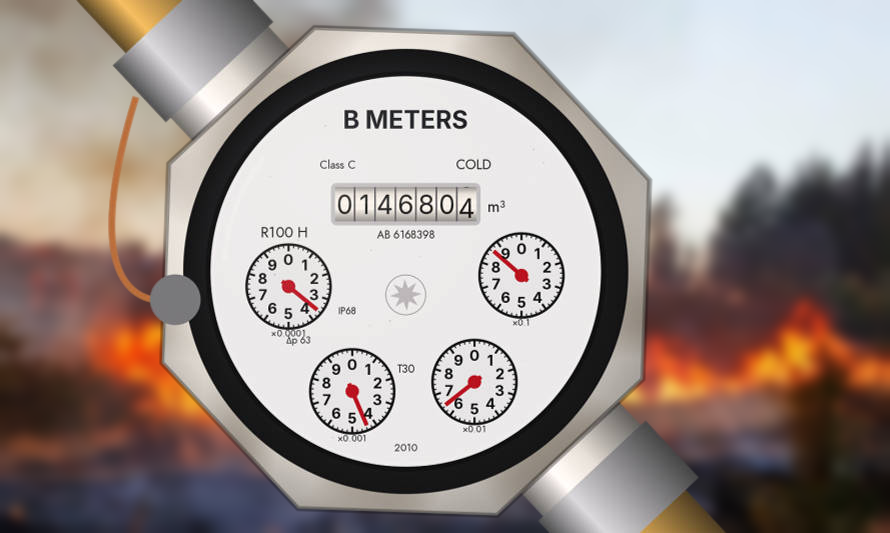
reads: **146803.8643** m³
